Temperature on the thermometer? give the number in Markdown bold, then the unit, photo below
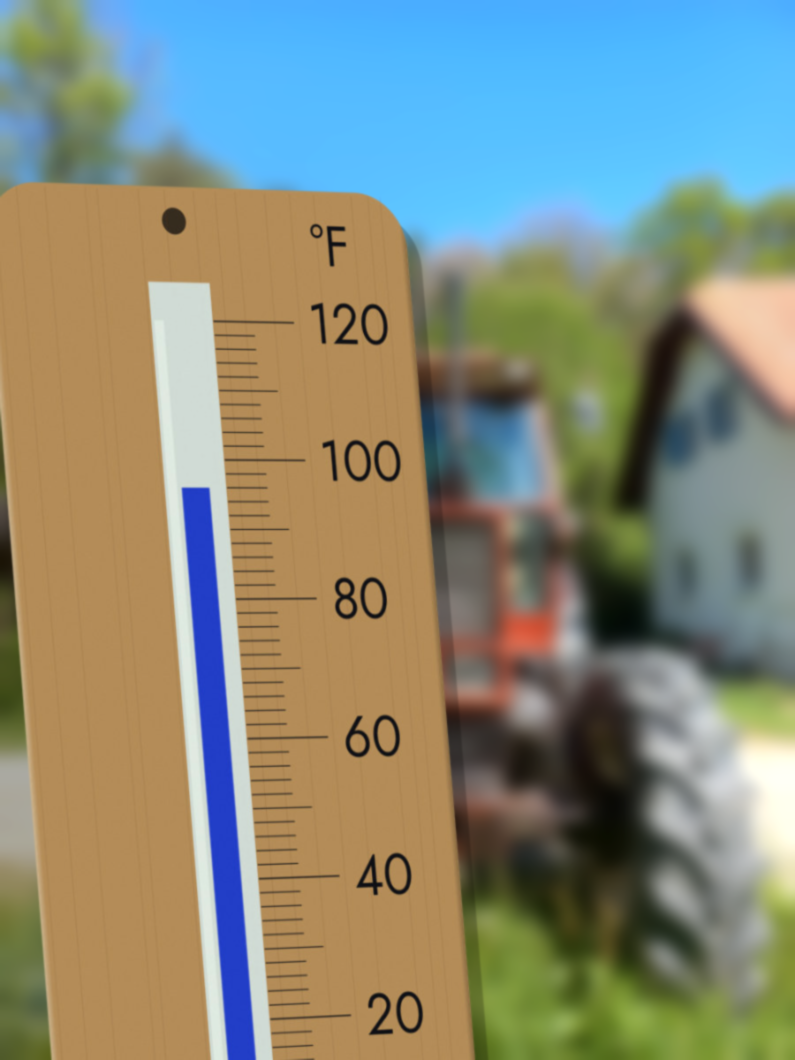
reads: **96** °F
